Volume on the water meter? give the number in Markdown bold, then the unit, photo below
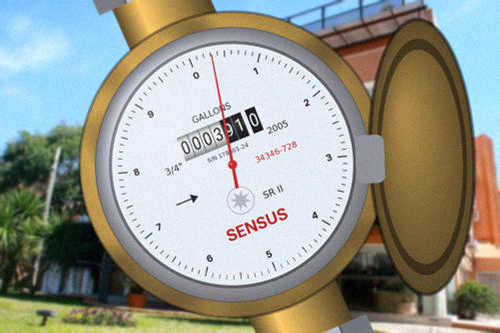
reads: **3910.3** gal
